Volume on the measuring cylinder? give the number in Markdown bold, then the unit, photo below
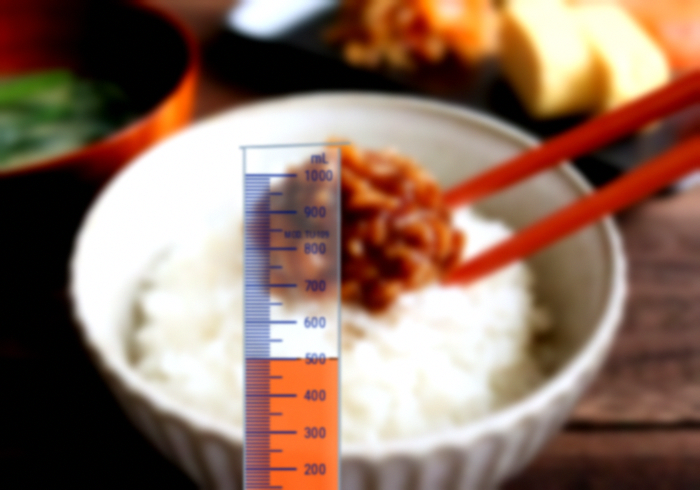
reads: **500** mL
